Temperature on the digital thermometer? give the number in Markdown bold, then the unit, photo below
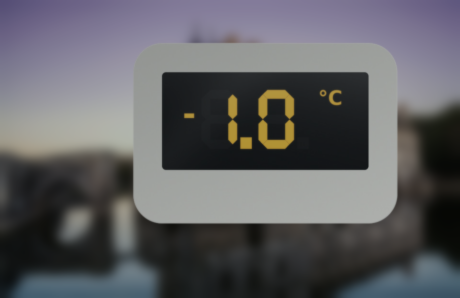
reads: **-1.0** °C
